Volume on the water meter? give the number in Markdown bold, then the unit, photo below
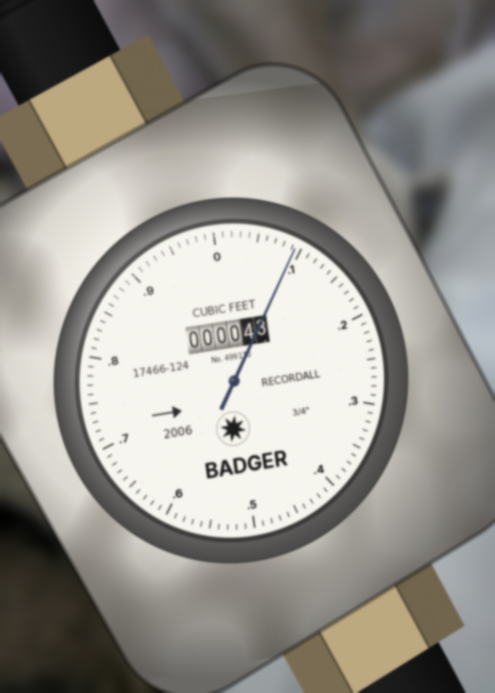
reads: **43.09** ft³
